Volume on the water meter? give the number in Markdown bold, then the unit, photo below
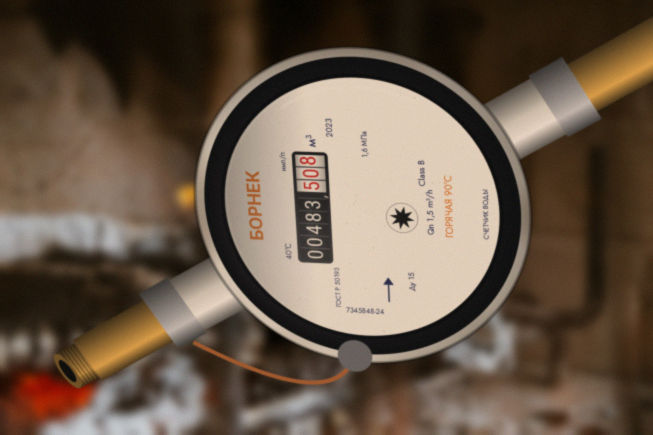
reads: **483.508** m³
